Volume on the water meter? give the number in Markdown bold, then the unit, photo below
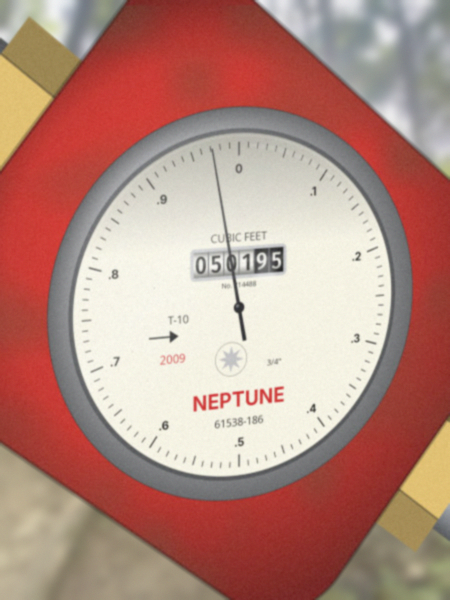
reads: **50194.97** ft³
